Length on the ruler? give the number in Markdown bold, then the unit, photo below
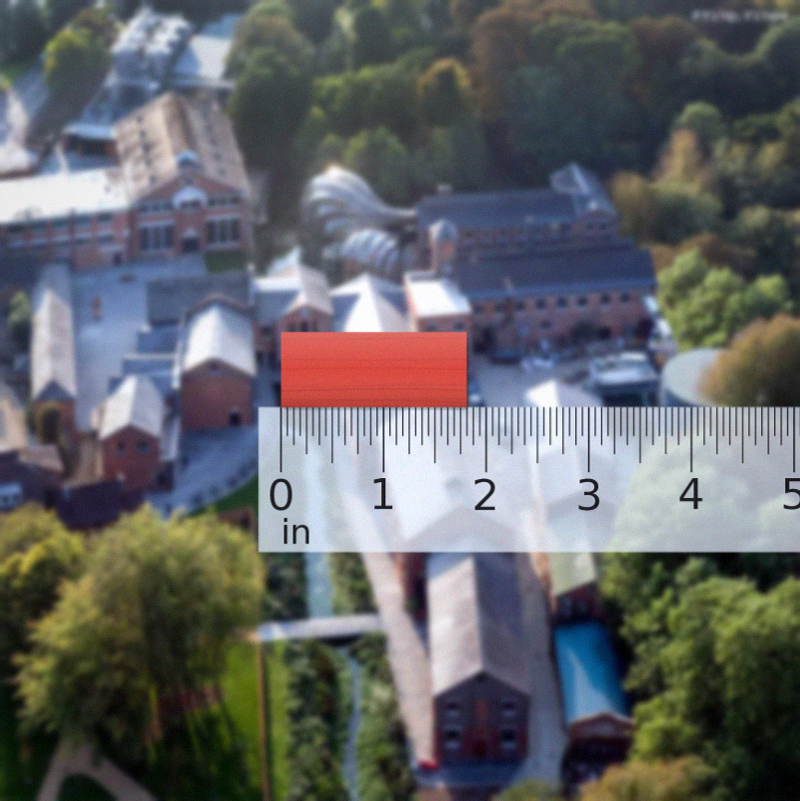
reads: **1.8125** in
